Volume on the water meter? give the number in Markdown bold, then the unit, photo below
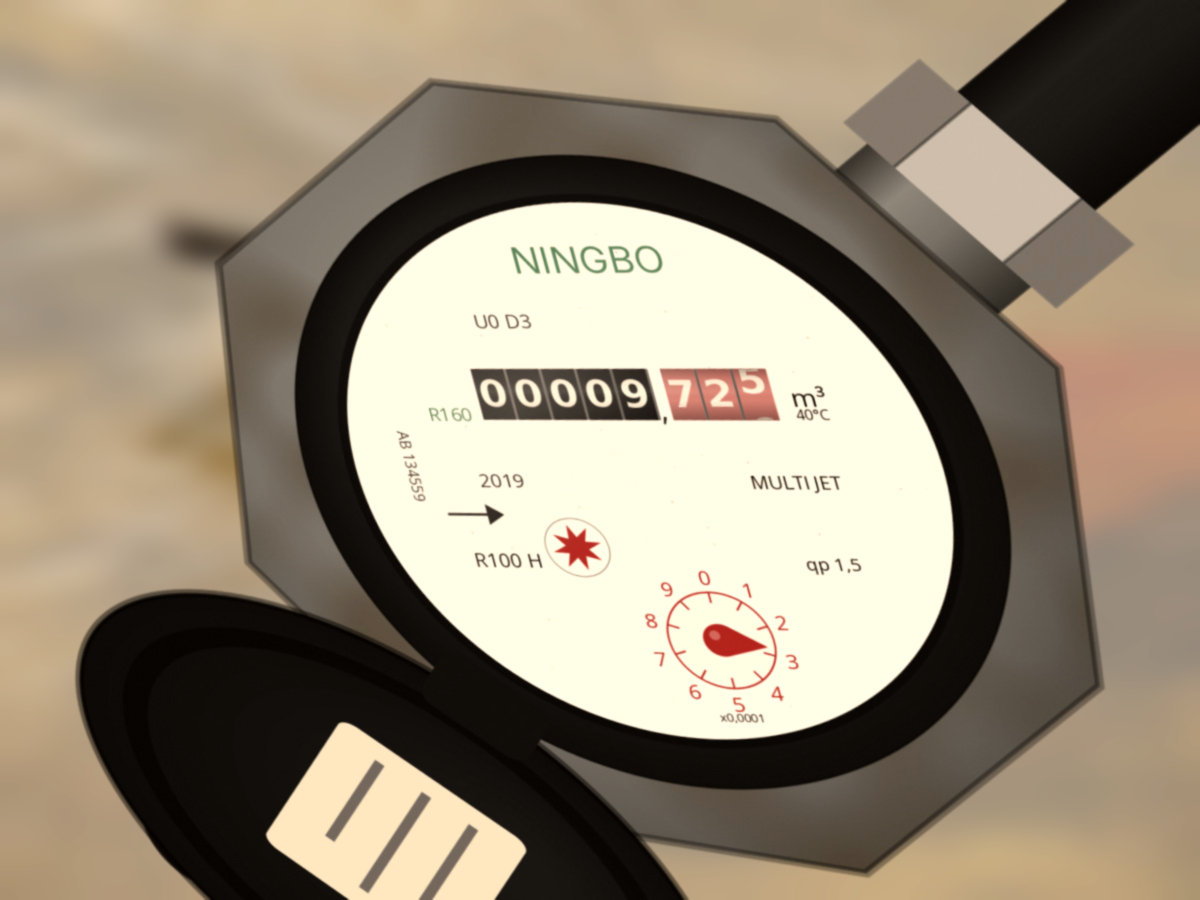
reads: **9.7252** m³
